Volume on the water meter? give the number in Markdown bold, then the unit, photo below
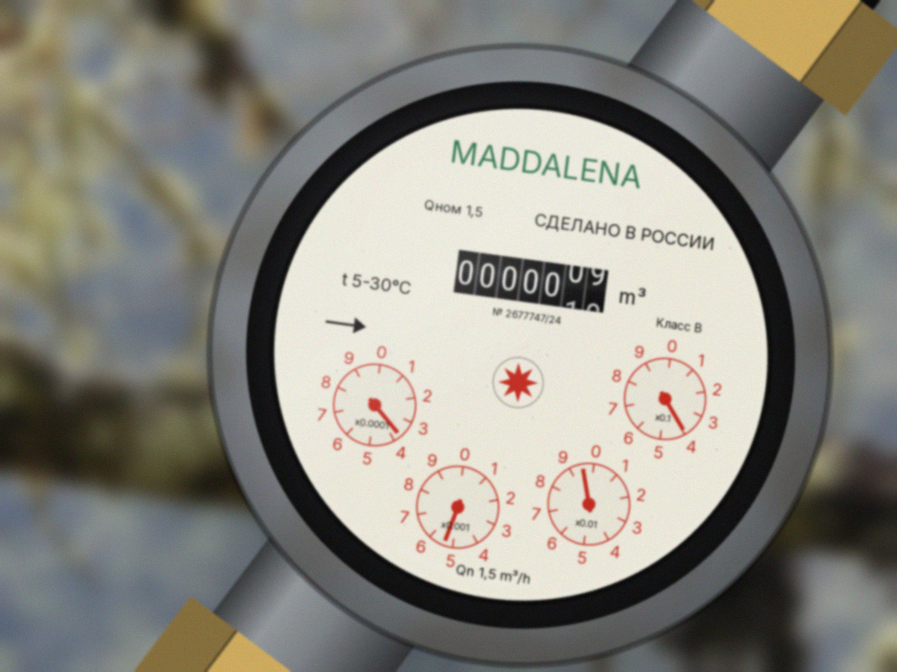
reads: **9.3953** m³
